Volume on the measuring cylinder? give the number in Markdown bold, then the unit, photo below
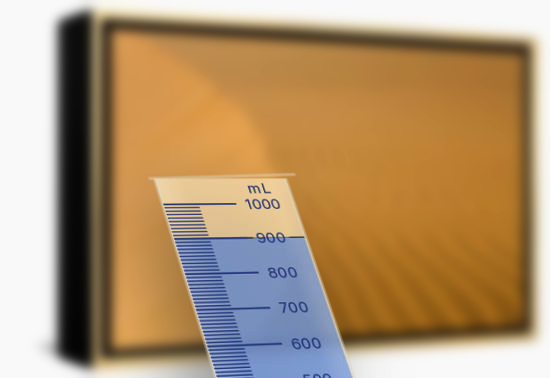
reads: **900** mL
